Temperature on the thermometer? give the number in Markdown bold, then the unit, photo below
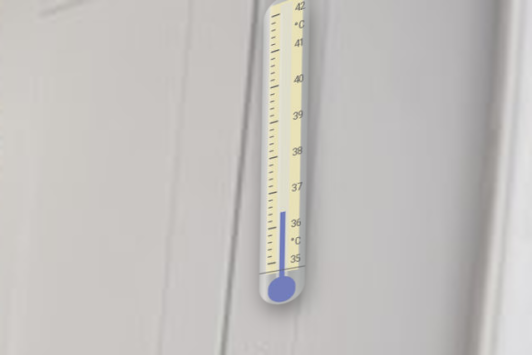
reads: **36.4** °C
